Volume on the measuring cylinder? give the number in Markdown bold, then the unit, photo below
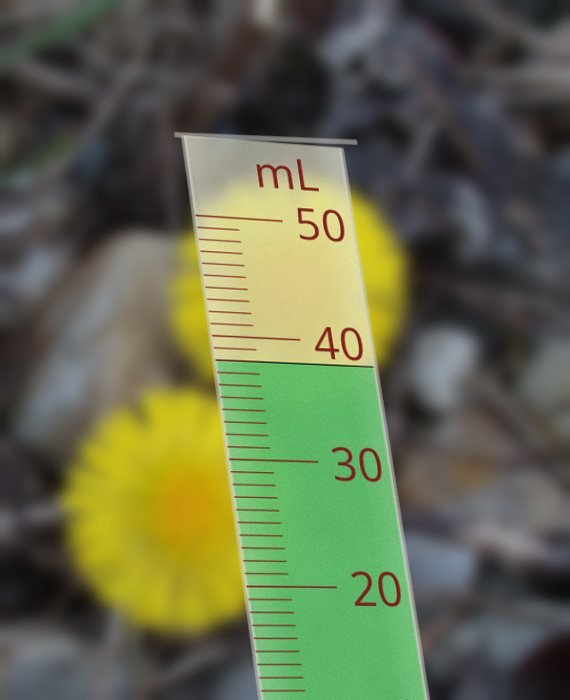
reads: **38** mL
